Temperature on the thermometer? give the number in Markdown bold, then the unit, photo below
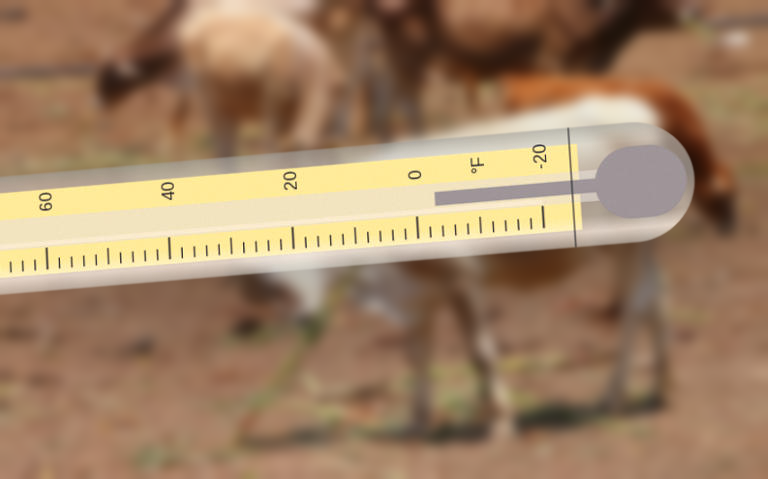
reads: **-3** °F
